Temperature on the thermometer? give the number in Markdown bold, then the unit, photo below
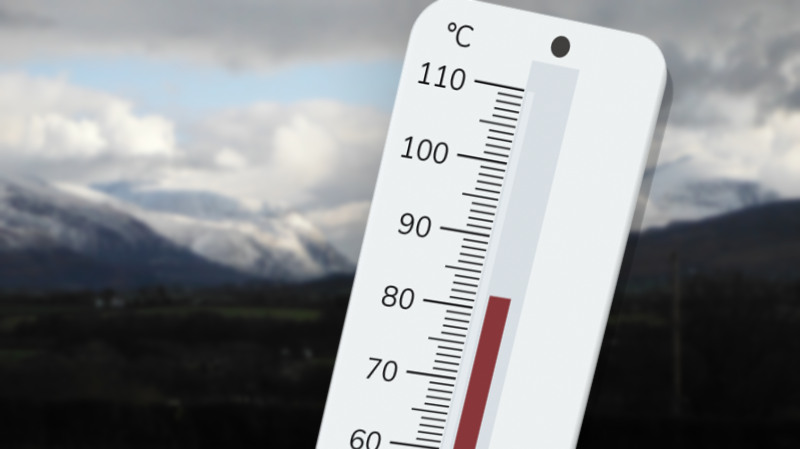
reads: **82** °C
